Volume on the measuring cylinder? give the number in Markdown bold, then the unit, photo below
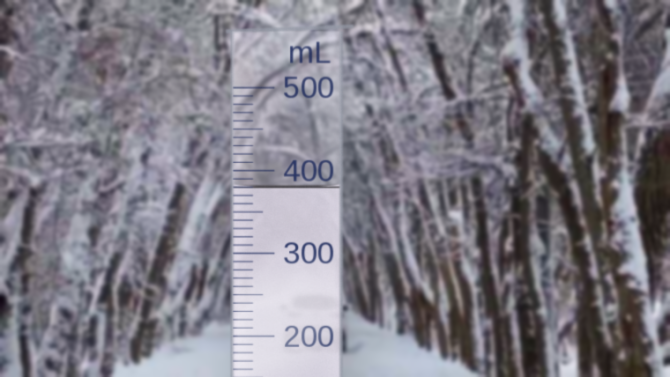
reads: **380** mL
